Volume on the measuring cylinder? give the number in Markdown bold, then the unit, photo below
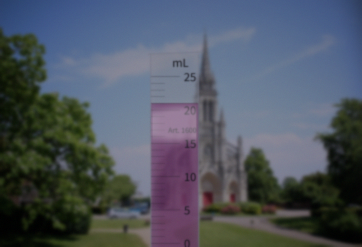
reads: **21** mL
